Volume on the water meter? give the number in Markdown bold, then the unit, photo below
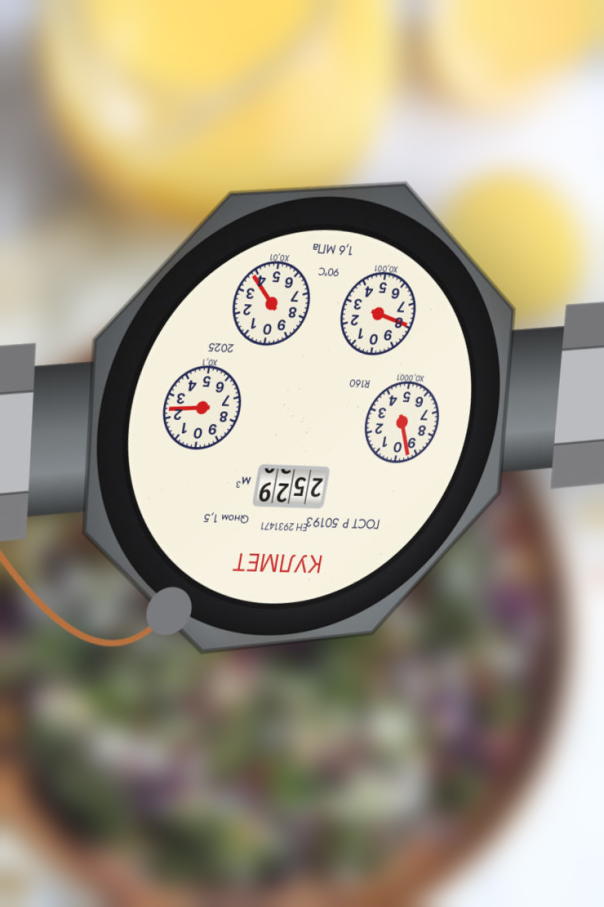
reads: **2529.2379** m³
